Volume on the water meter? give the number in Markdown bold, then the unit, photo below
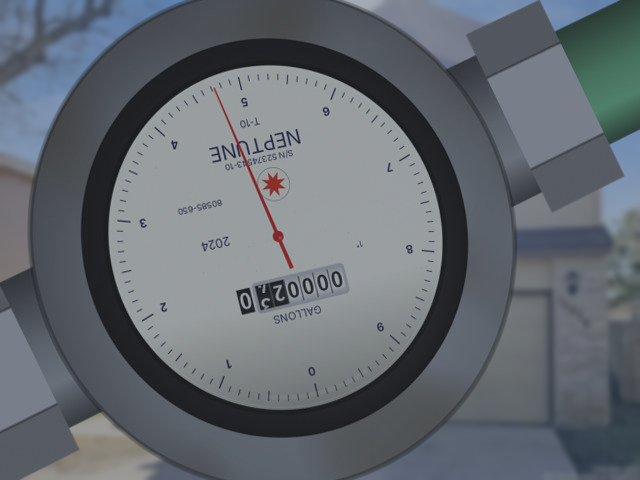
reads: **234.7** gal
